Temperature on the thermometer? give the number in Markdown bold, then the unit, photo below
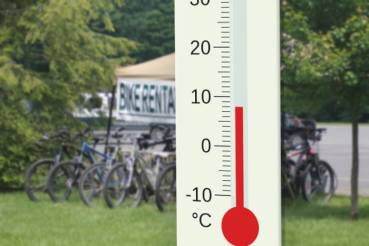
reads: **8** °C
